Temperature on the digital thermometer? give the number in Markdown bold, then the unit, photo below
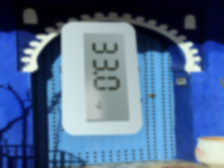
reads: **33.0** °F
